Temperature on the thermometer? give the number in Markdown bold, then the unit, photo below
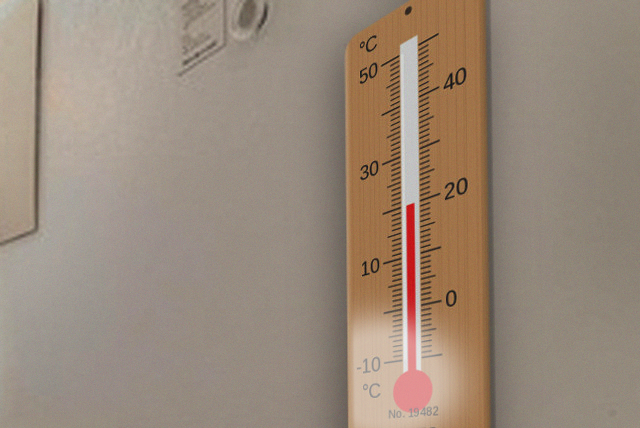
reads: **20** °C
